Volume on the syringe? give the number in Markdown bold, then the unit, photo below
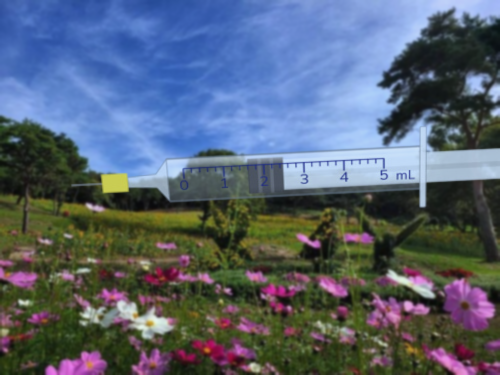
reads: **1.6** mL
